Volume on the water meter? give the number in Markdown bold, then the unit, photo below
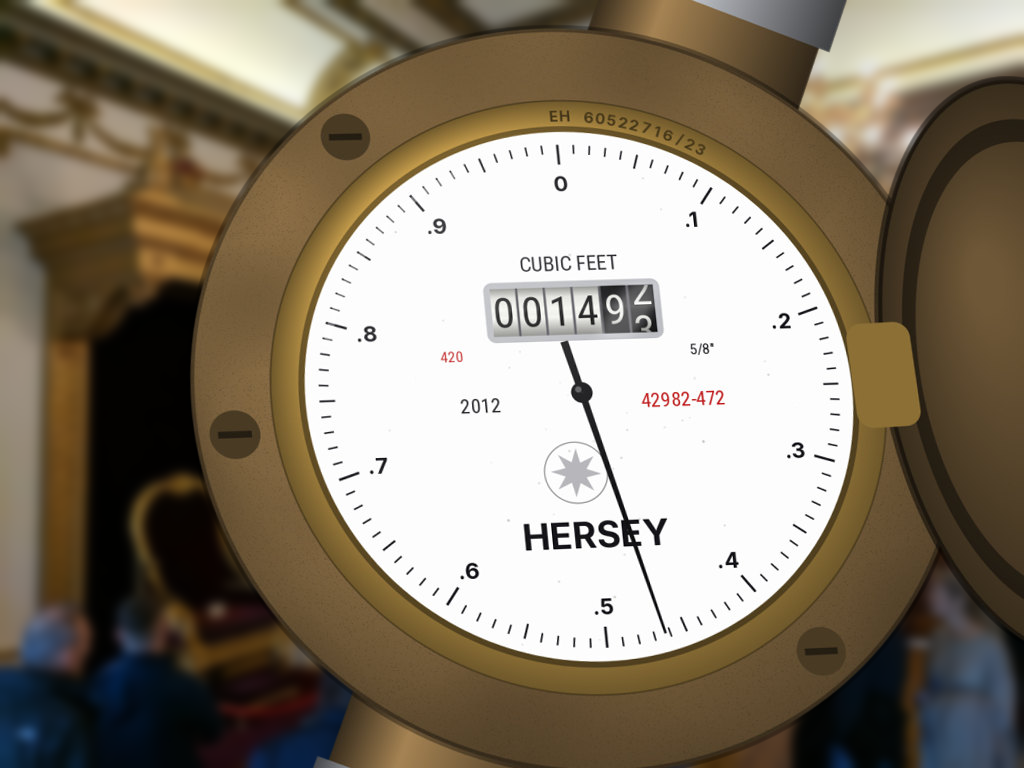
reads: **1492.46** ft³
